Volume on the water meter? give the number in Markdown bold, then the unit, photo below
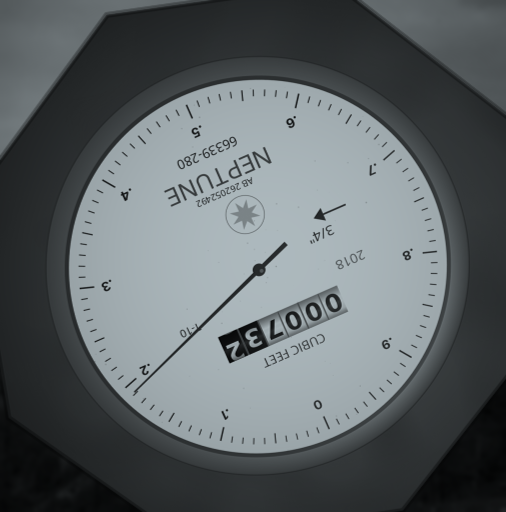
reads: **732.19** ft³
